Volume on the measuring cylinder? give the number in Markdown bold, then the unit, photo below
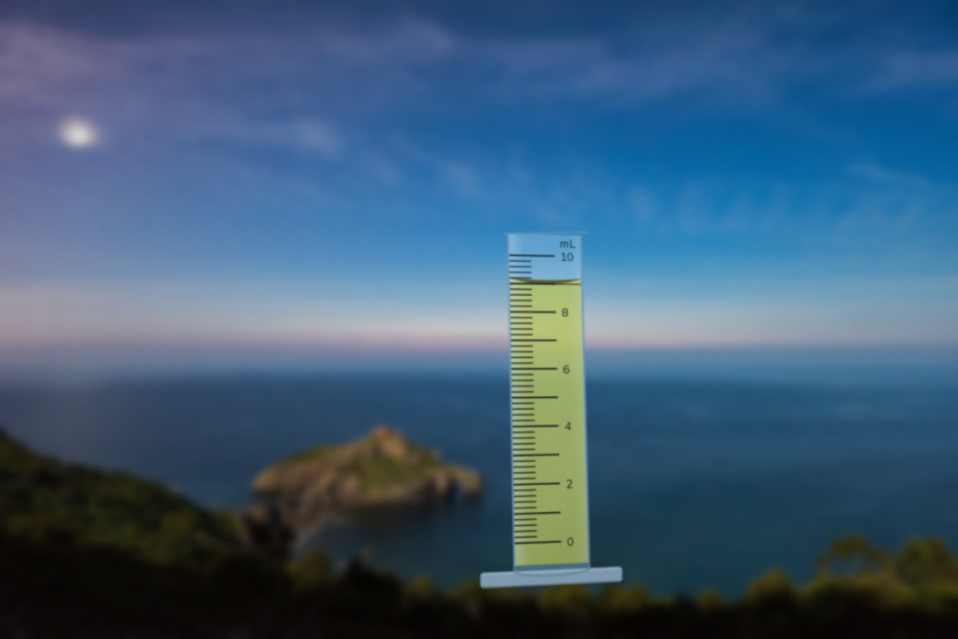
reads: **9** mL
